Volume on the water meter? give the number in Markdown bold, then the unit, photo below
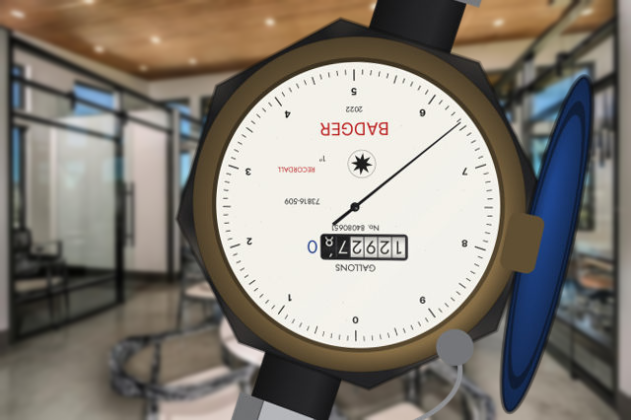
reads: **1292776.4** gal
